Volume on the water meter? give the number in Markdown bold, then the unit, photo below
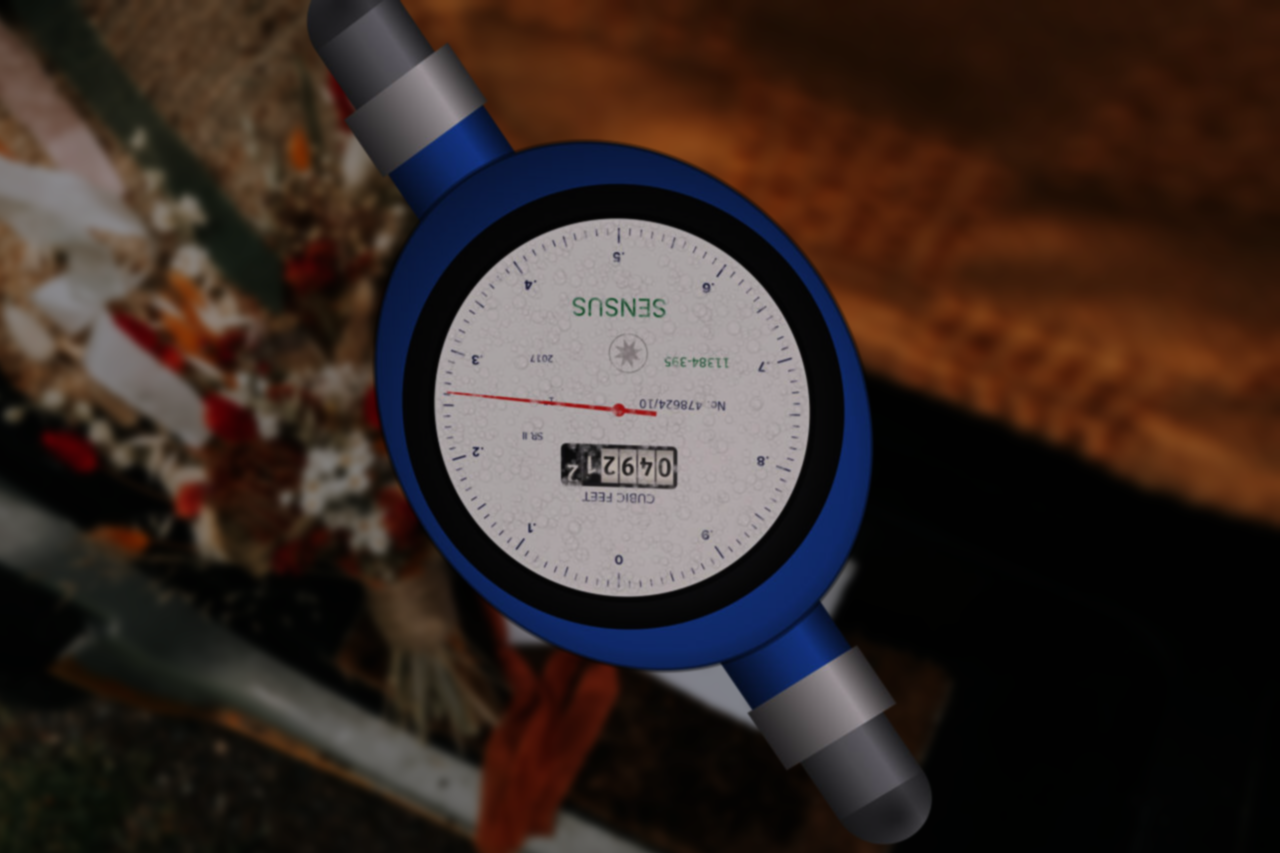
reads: **49212.26** ft³
